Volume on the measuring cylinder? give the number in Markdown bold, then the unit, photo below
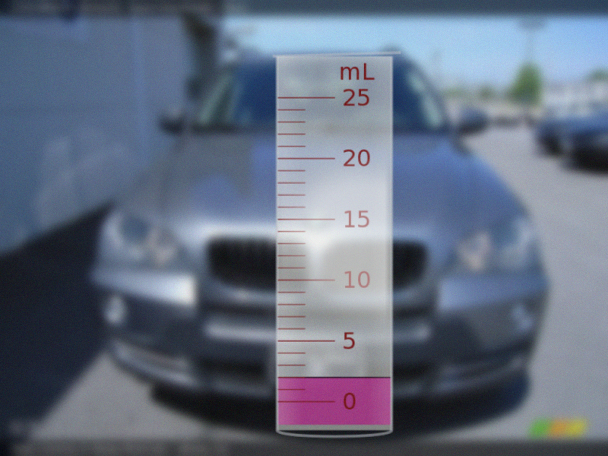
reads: **2** mL
